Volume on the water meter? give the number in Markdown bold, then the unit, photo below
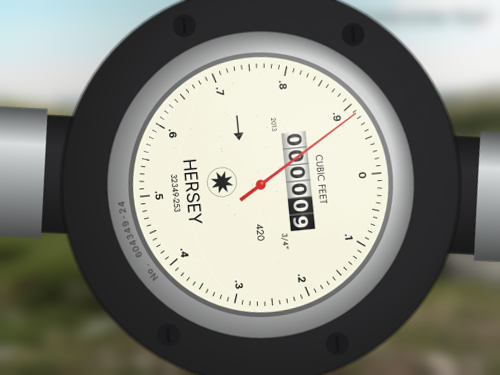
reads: **8.91** ft³
